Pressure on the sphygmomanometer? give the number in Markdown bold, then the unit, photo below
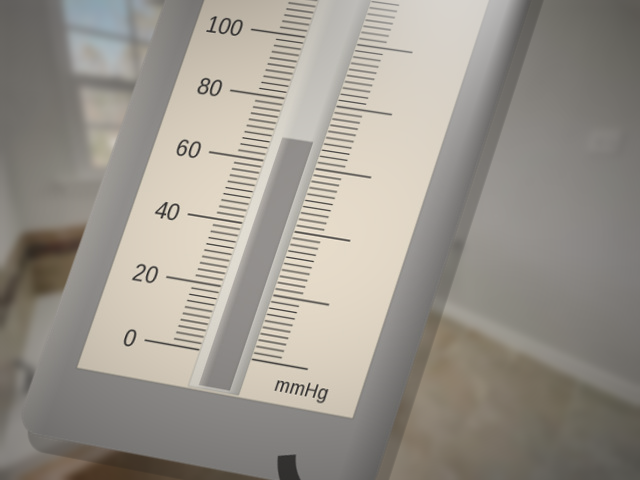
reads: **68** mmHg
